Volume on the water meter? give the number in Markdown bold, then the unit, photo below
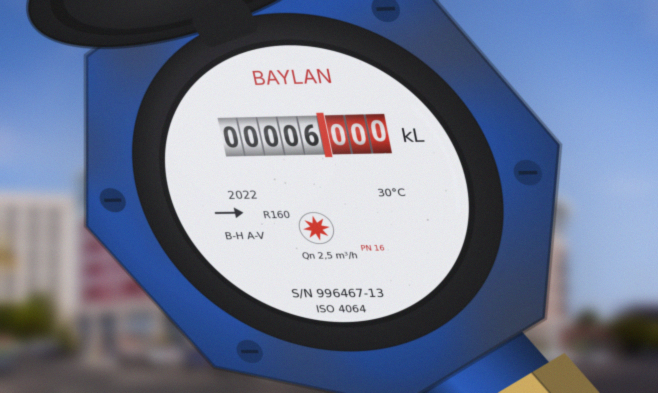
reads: **6.000** kL
